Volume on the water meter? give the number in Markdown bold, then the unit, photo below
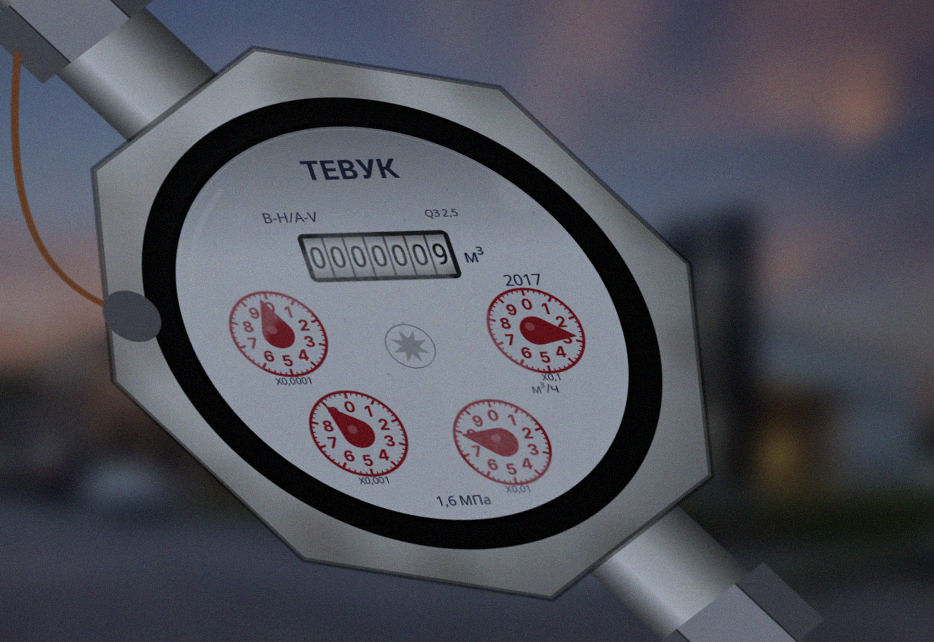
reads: **9.2789** m³
